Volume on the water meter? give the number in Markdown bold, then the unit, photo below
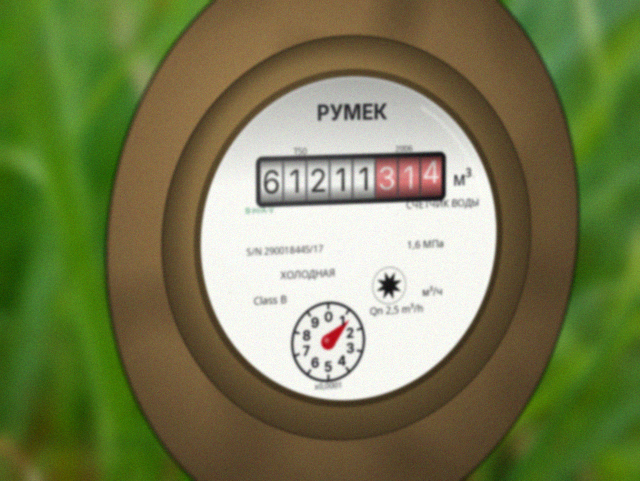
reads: **61211.3141** m³
